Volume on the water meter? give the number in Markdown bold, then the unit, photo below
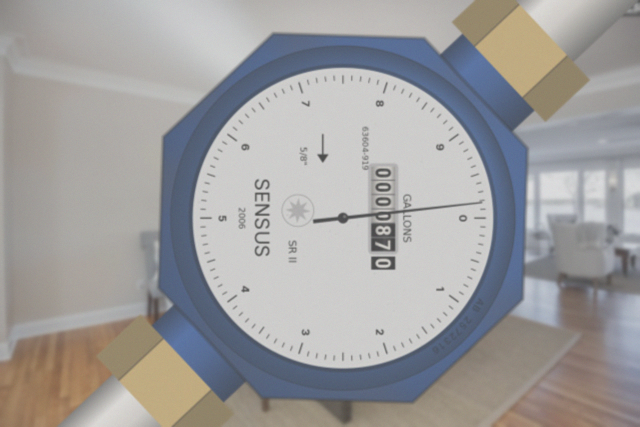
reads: **869.8** gal
